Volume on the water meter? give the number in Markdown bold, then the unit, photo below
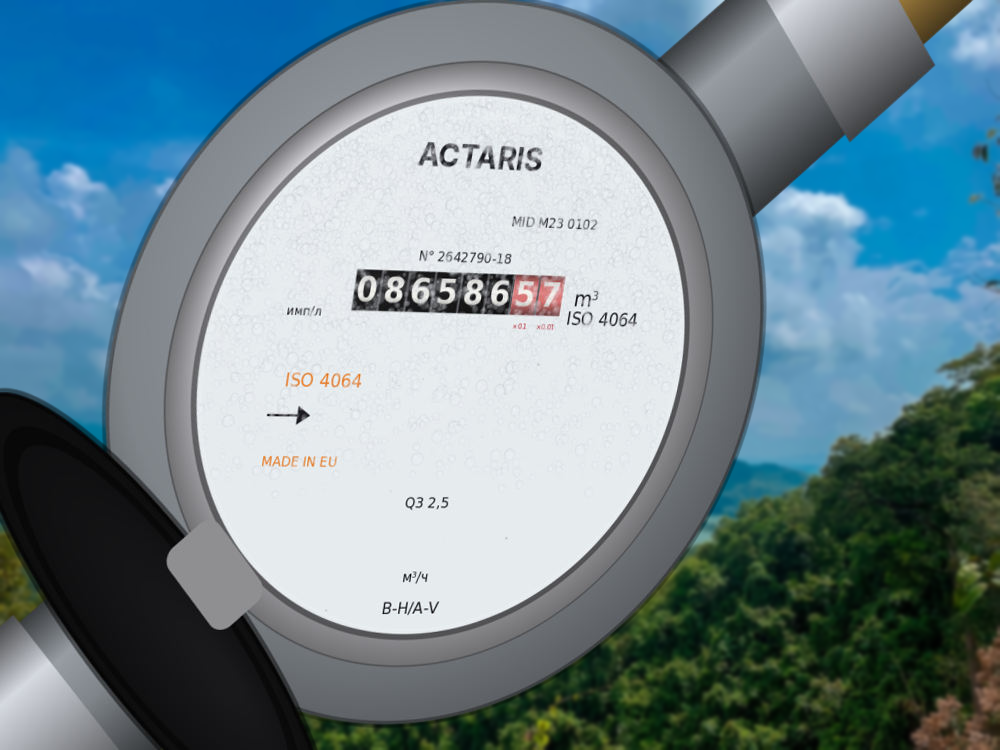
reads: **86586.57** m³
